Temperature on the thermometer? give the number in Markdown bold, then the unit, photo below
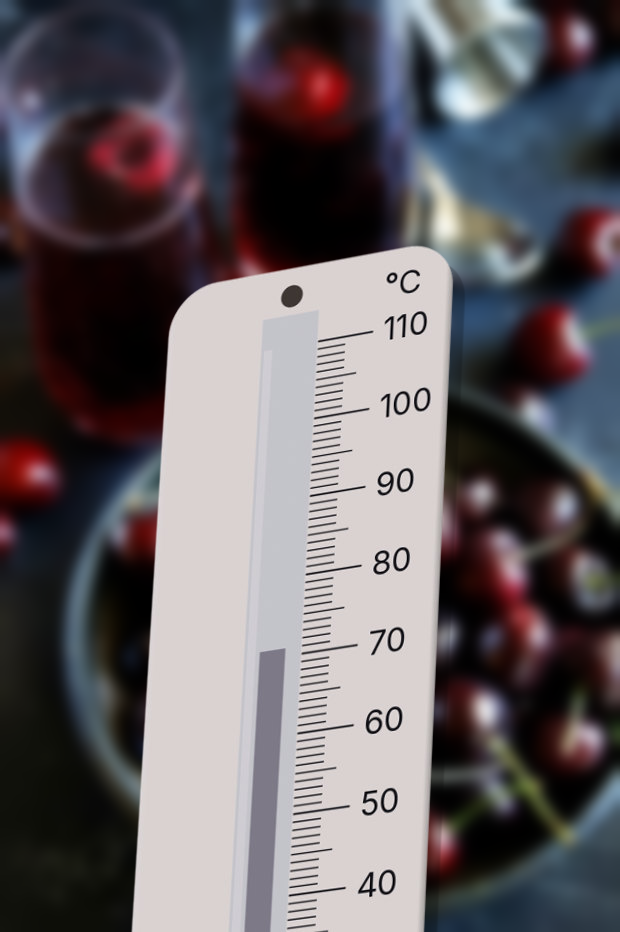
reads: **71** °C
